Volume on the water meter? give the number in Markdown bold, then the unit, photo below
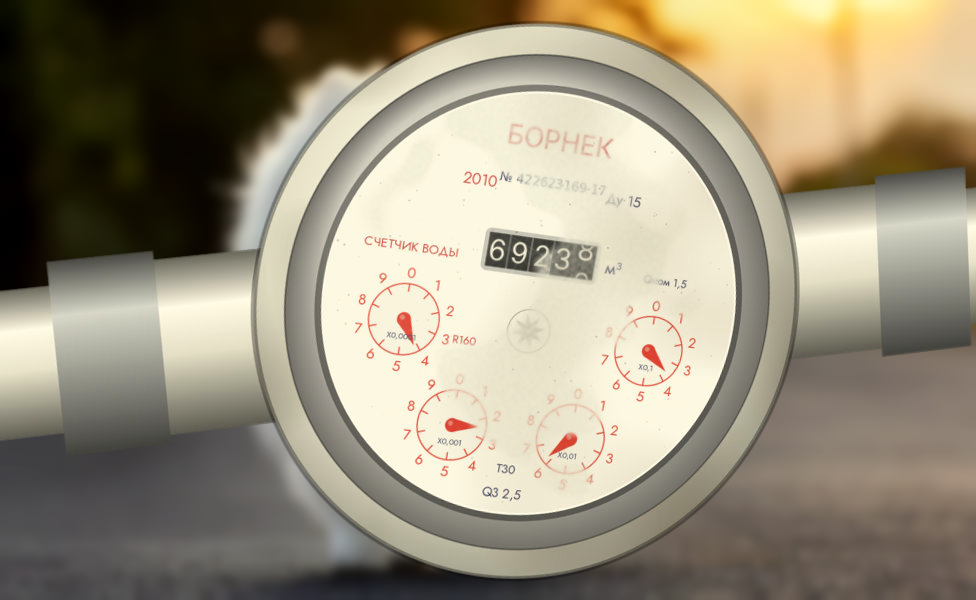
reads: **69238.3624** m³
